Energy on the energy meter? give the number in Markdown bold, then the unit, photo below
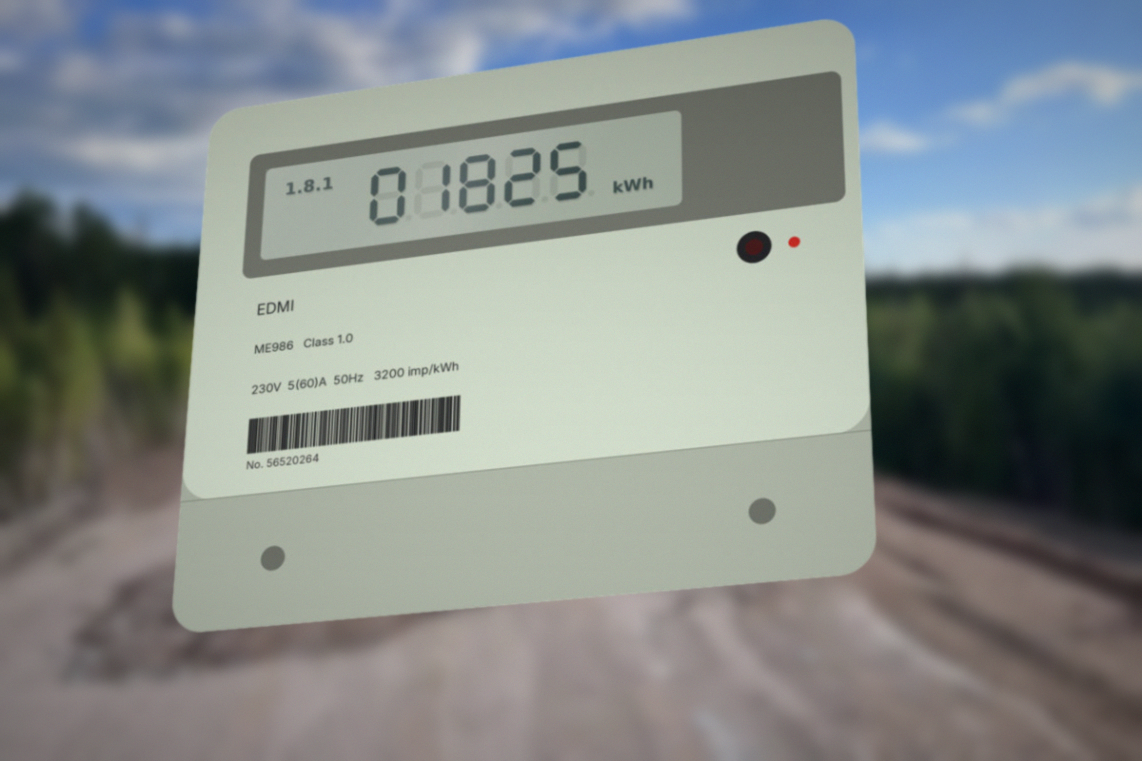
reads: **1825** kWh
